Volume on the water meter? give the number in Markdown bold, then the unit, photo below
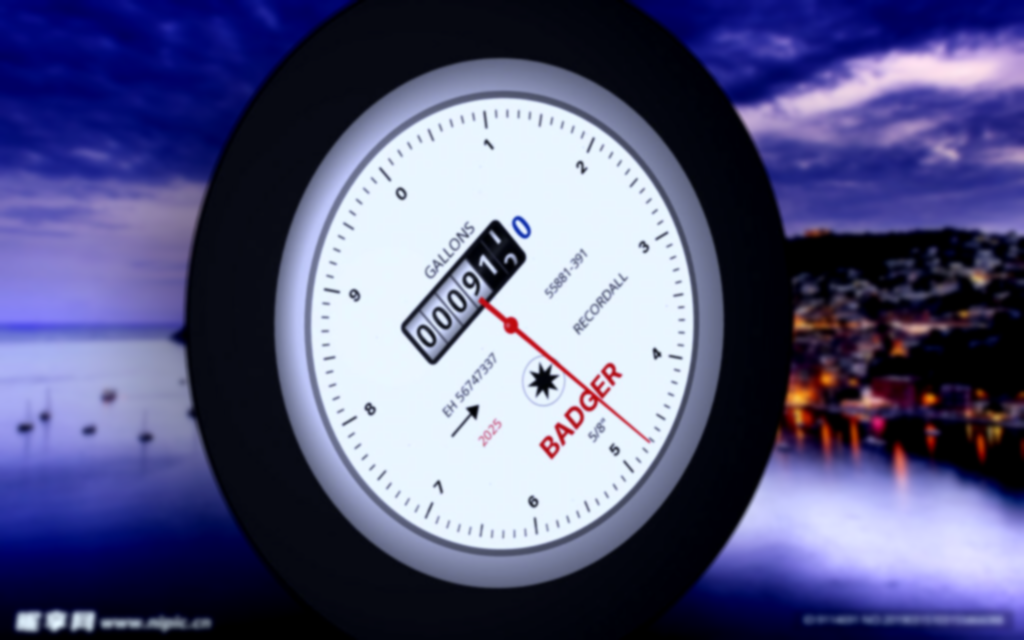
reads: **9114.7** gal
